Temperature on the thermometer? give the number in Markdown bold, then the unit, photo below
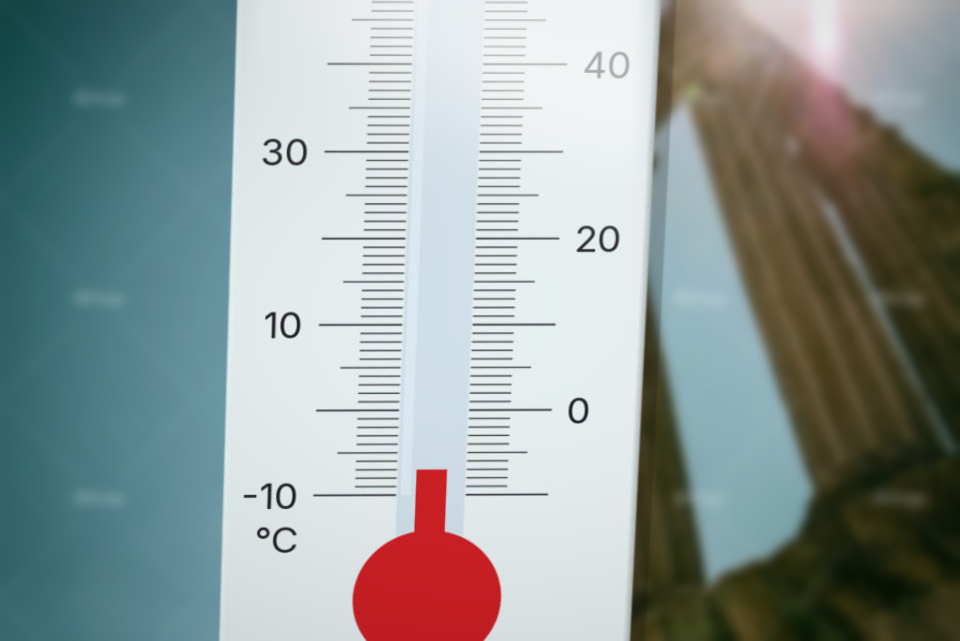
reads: **-7** °C
